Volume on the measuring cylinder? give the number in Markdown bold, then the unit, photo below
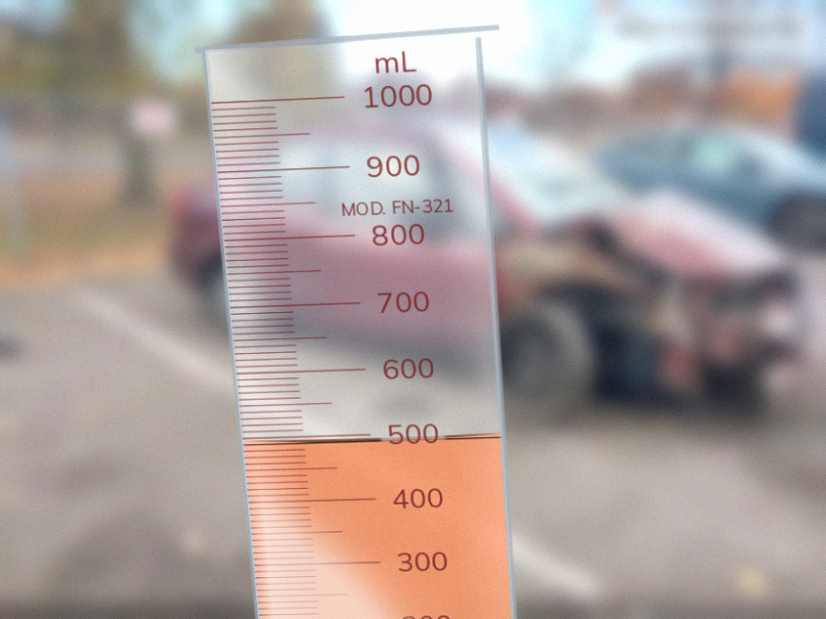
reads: **490** mL
